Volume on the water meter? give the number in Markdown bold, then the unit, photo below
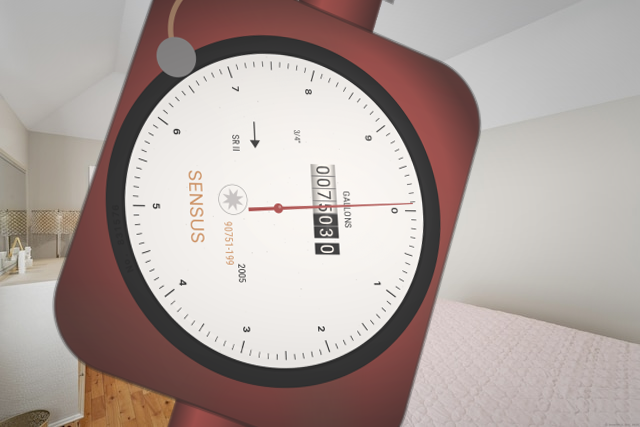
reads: **75029.9** gal
